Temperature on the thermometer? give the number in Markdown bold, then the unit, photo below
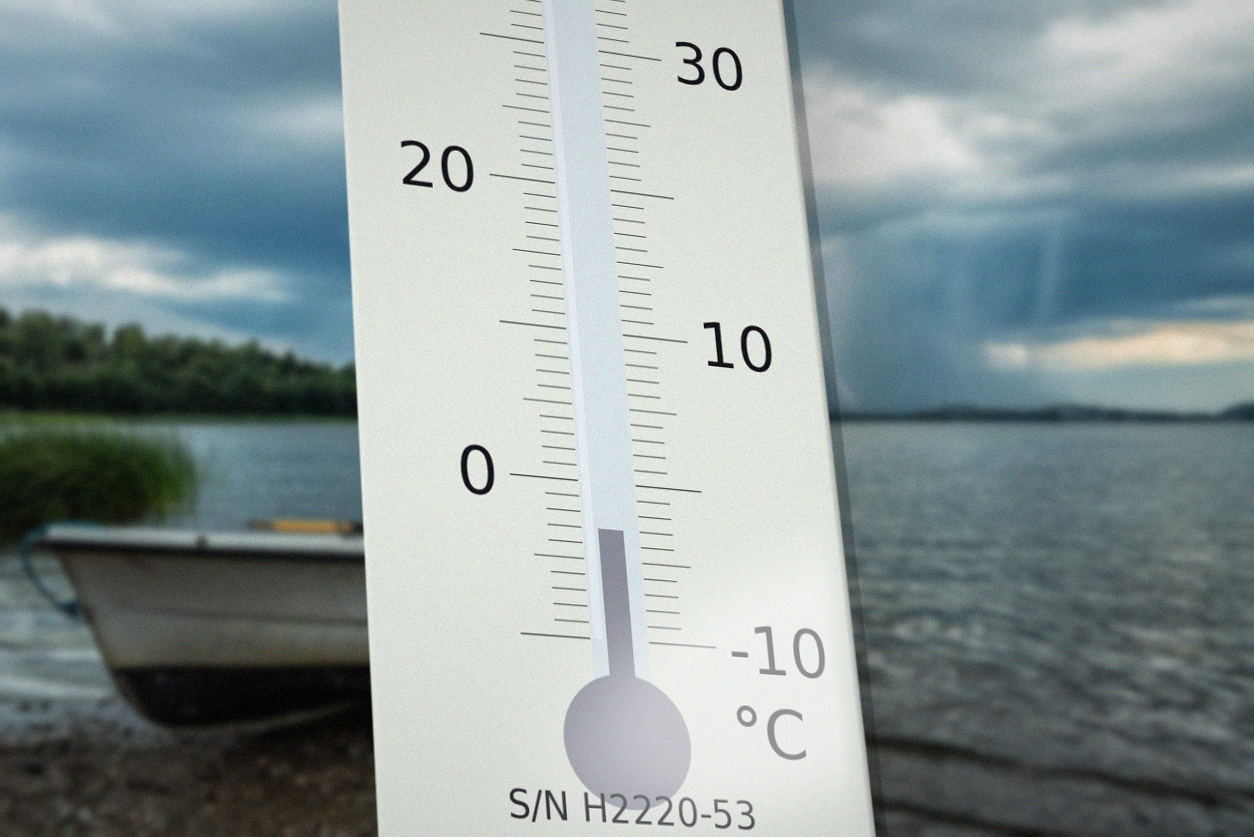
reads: **-3** °C
